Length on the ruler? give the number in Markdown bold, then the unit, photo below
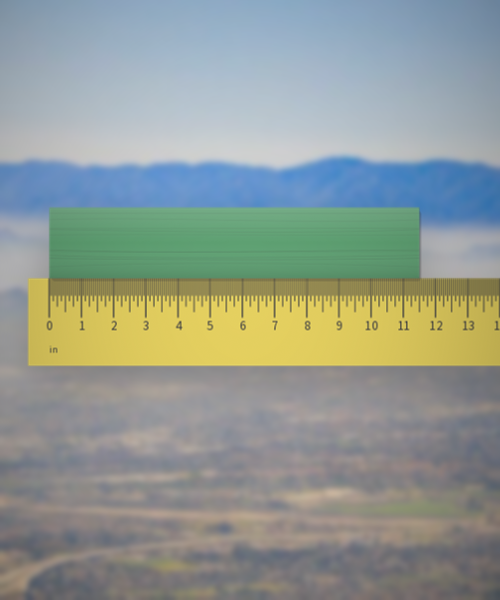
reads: **11.5** in
